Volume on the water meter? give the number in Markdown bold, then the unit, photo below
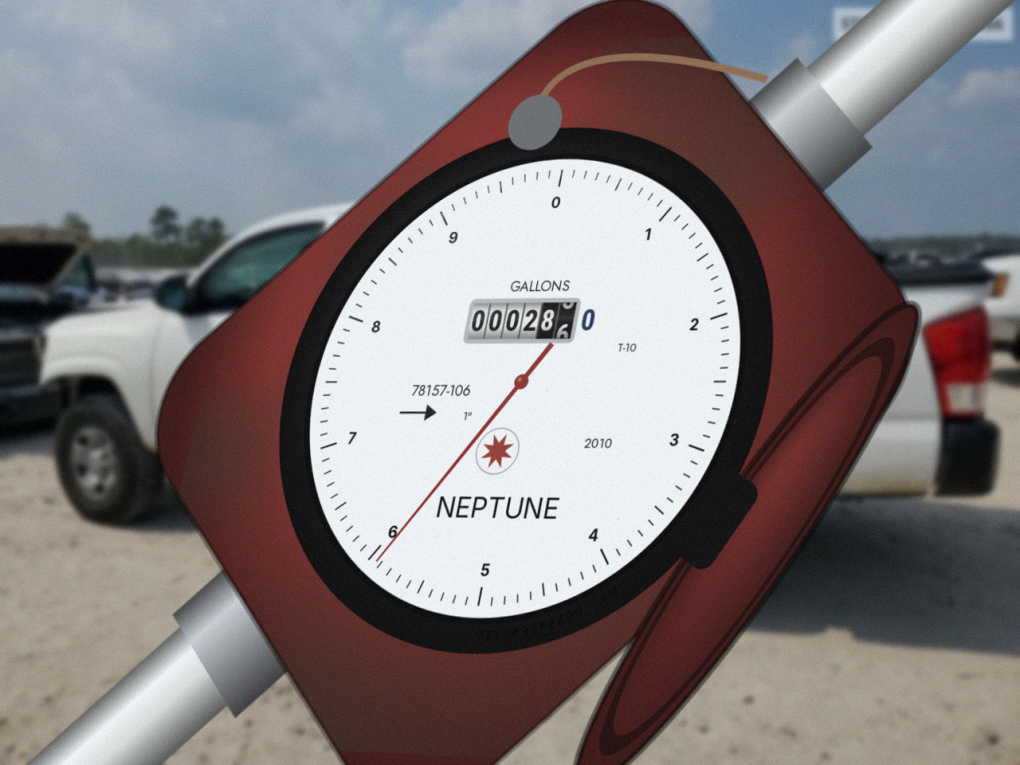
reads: **2855.9** gal
